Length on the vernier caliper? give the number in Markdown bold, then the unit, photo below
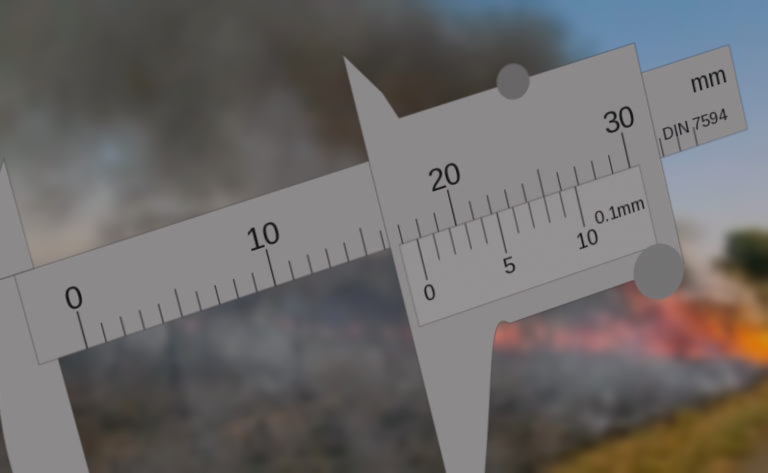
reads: **17.8** mm
